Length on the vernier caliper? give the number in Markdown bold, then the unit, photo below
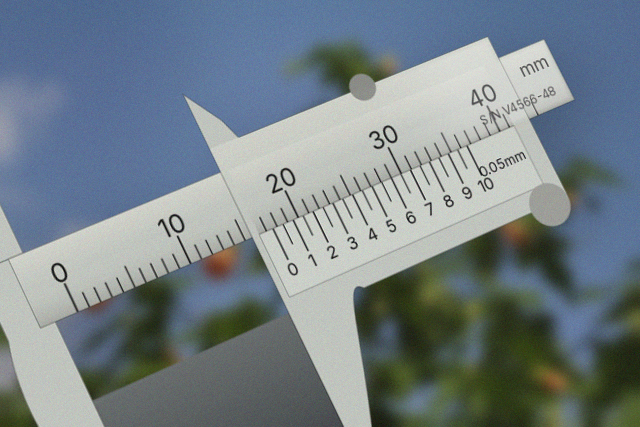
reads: **17.6** mm
